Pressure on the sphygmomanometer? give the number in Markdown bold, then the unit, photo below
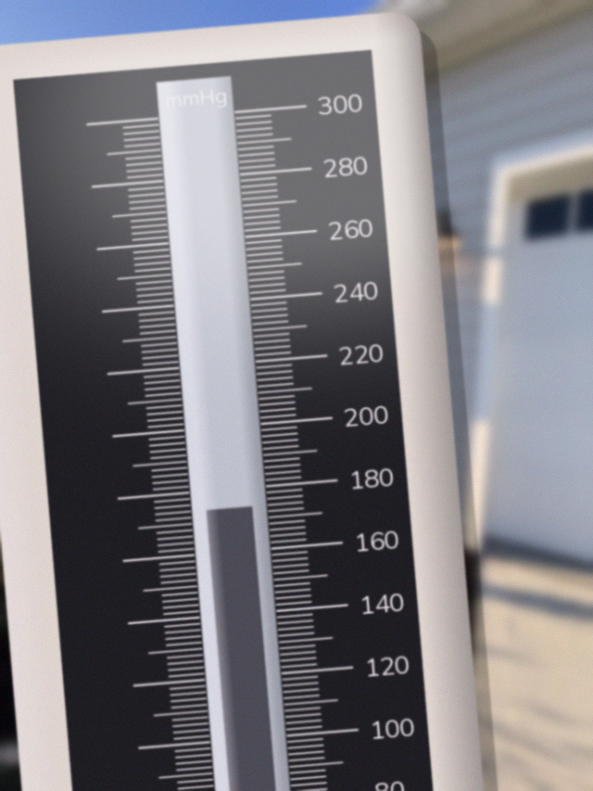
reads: **174** mmHg
